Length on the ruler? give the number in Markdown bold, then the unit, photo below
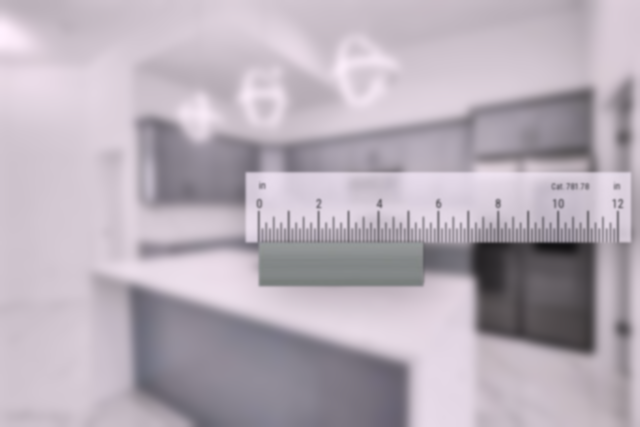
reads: **5.5** in
